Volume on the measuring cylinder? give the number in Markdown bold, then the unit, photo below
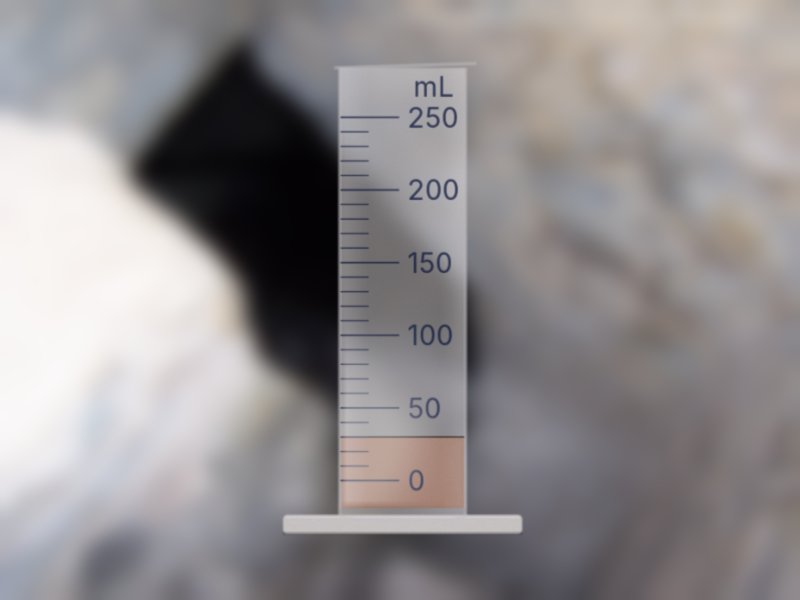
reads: **30** mL
